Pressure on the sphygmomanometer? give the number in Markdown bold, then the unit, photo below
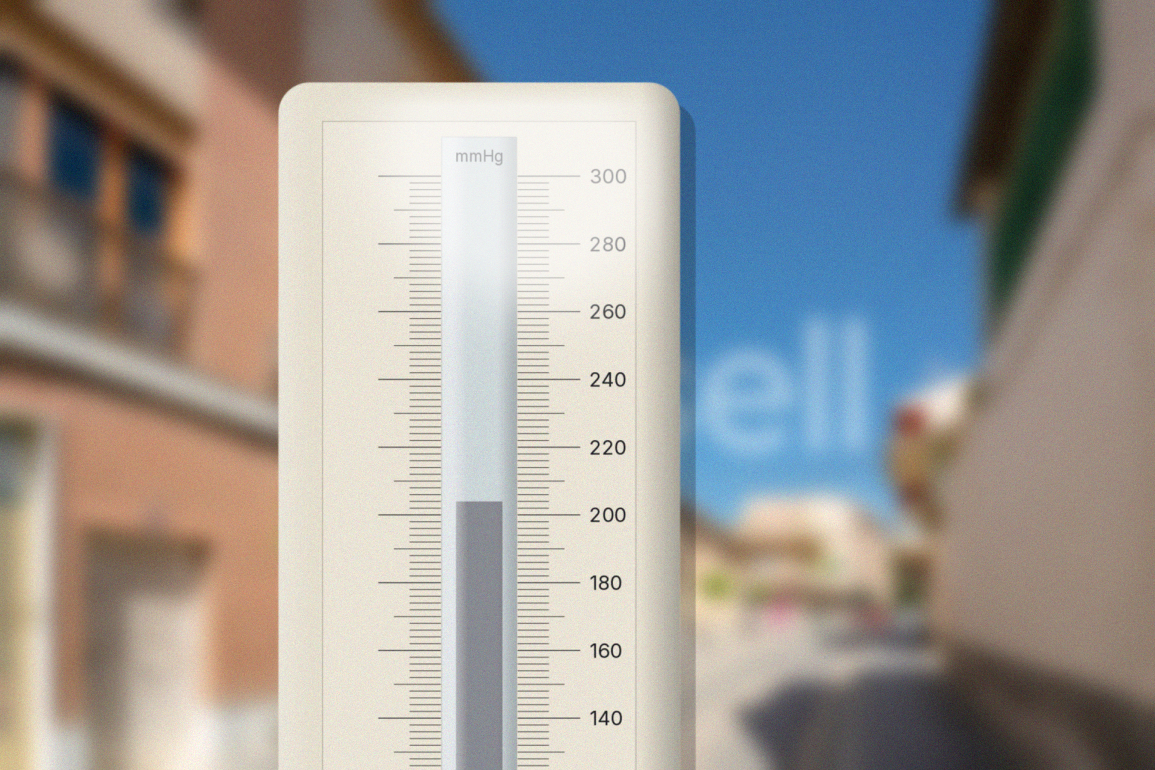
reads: **204** mmHg
